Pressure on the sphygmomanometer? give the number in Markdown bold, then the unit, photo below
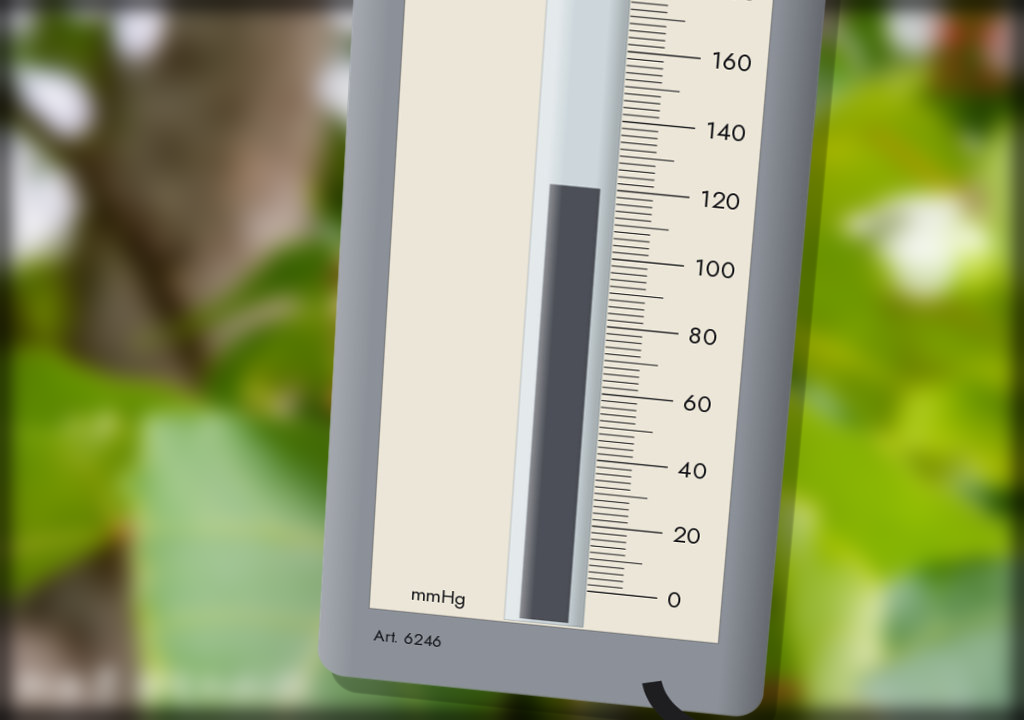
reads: **120** mmHg
